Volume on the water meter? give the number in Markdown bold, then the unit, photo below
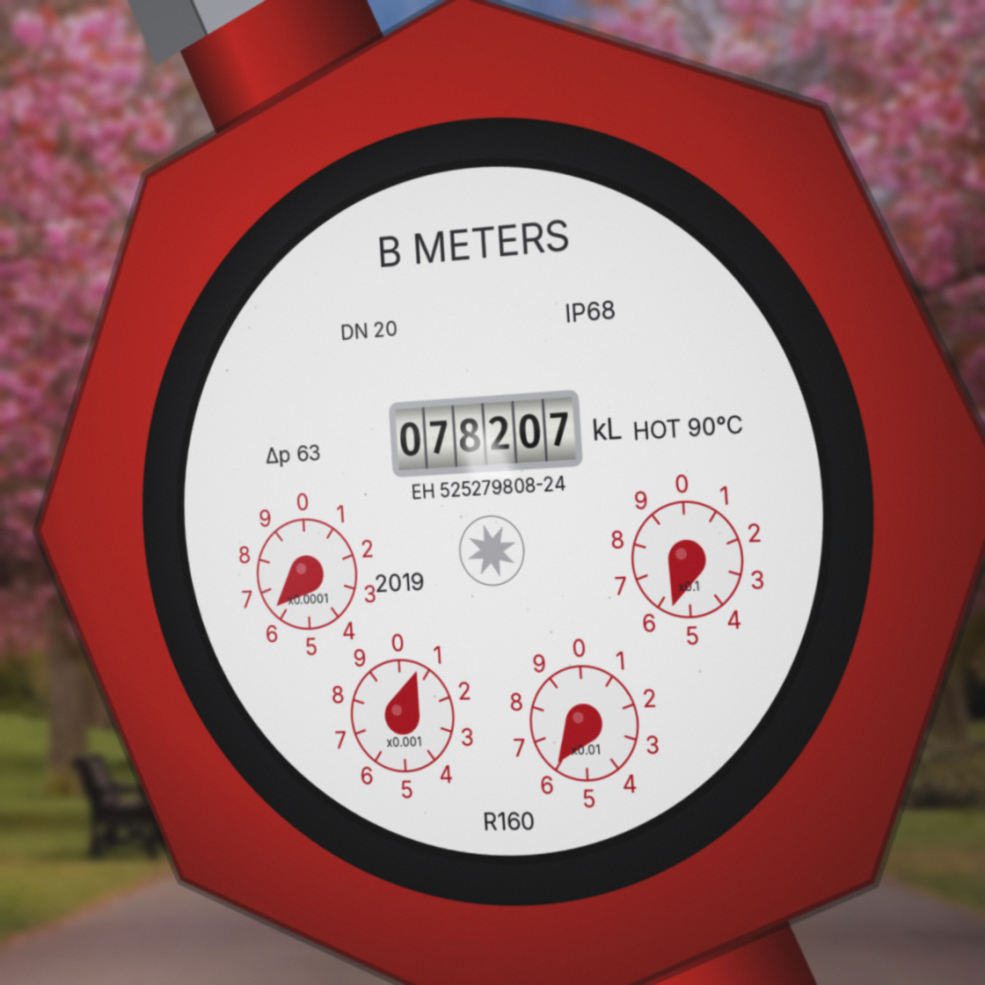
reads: **78207.5606** kL
